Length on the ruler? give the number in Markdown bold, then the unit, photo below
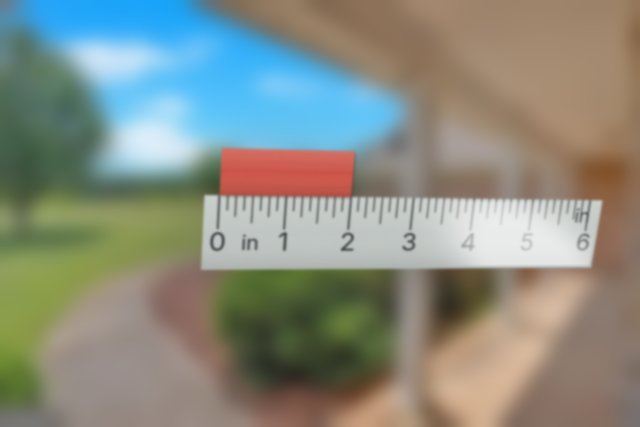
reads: **2** in
